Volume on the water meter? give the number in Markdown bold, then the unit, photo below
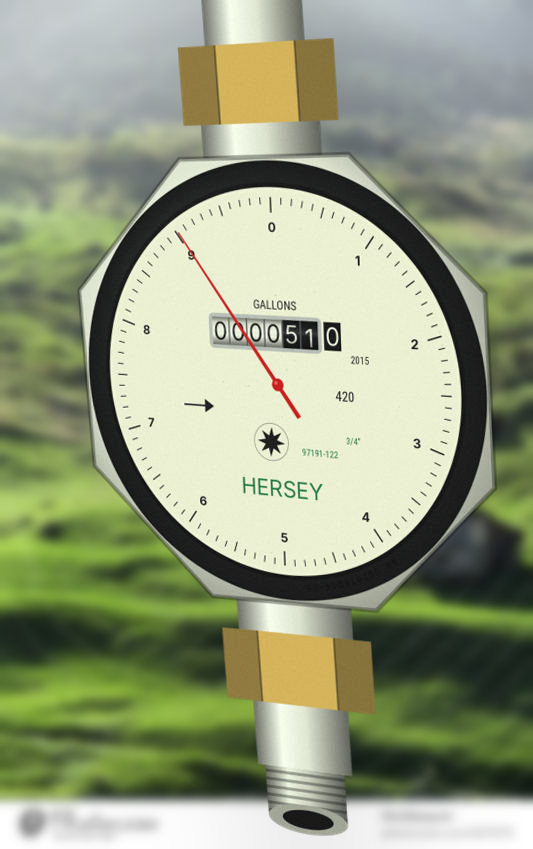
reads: **509.0** gal
